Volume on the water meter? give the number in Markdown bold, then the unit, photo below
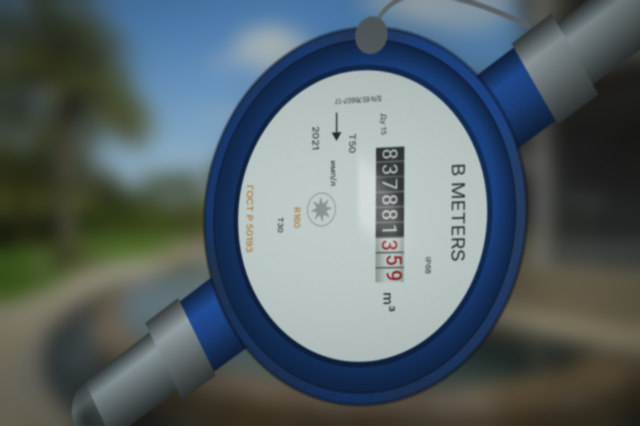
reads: **837881.359** m³
